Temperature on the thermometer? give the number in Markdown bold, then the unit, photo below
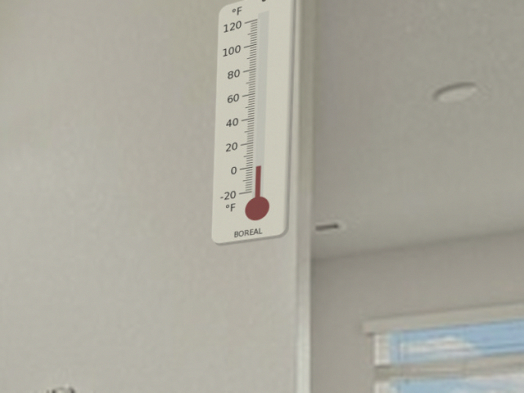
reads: **0** °F
